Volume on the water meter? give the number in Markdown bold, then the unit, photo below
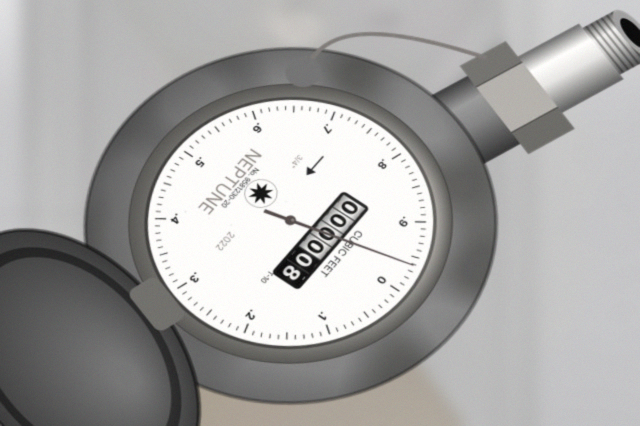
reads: **7.96** ft³
